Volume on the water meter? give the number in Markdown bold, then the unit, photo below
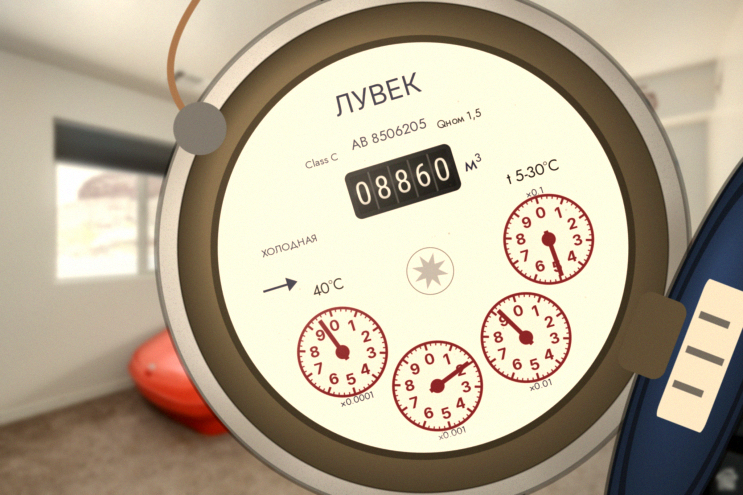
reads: **8860.4919** m³
